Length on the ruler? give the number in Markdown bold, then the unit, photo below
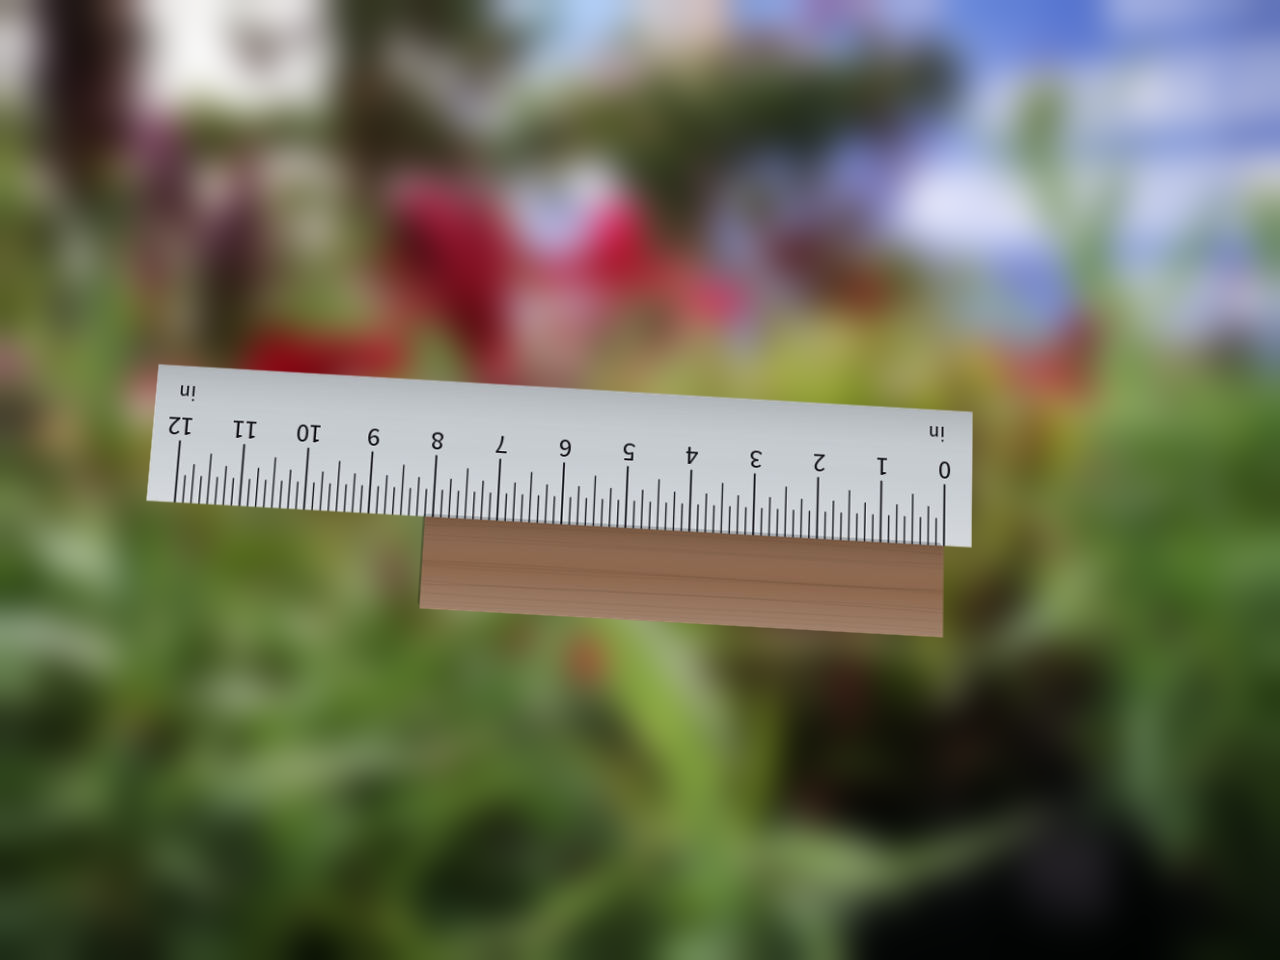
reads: **8.125** in
